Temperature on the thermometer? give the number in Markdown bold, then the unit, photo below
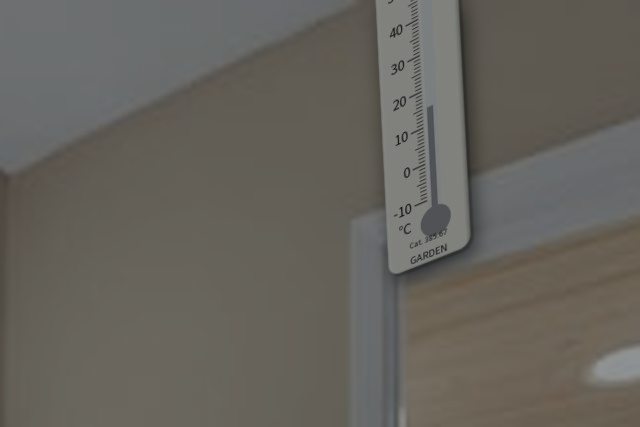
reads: **15** °C
